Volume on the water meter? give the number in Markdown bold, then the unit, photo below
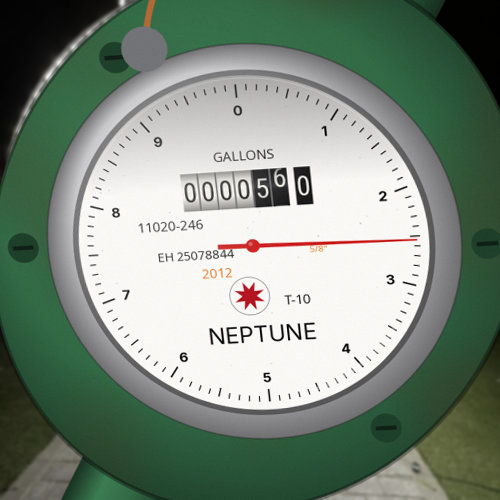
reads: **562.5** gal
